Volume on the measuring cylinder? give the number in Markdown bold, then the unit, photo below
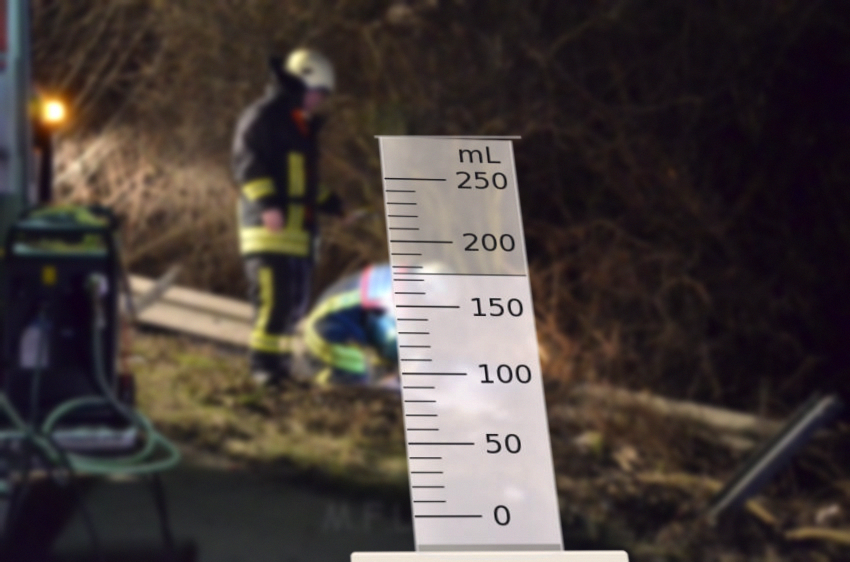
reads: **175** mL
